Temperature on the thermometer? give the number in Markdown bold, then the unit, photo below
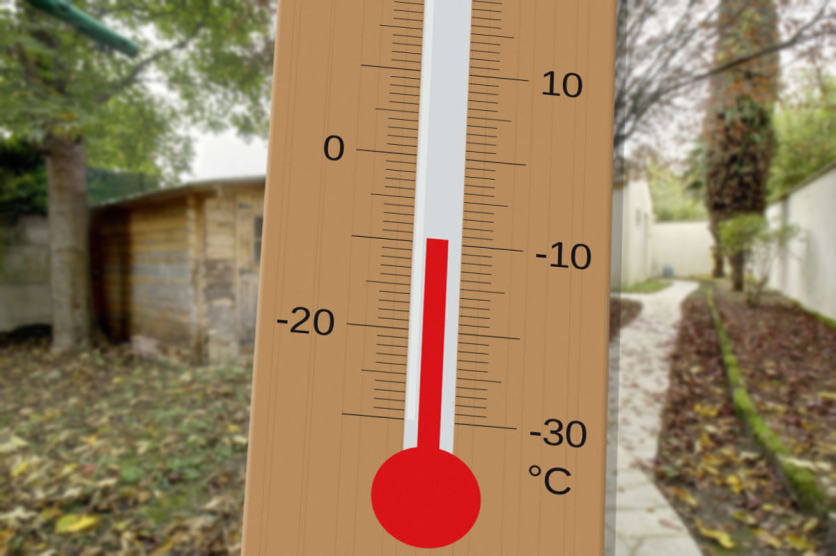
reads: **-9.5** °C
